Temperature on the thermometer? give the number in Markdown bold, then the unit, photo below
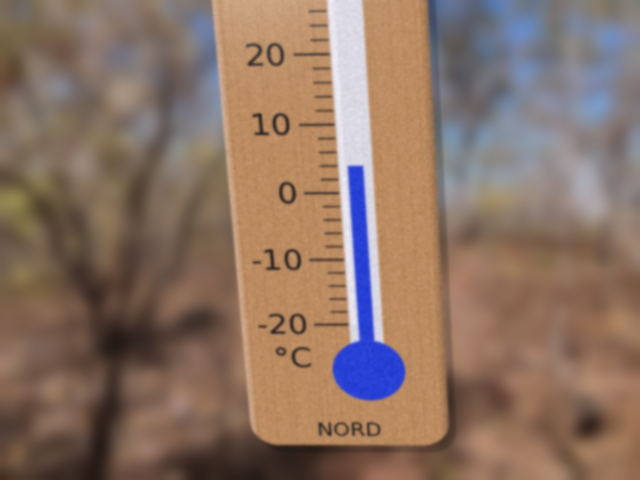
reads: **4** °C
